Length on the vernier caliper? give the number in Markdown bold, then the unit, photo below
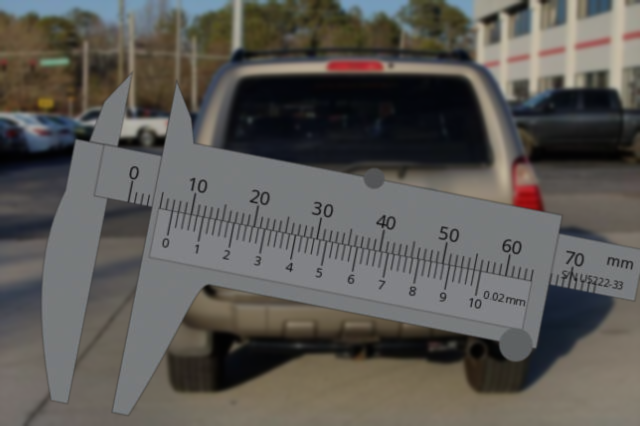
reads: **7.0** mm
